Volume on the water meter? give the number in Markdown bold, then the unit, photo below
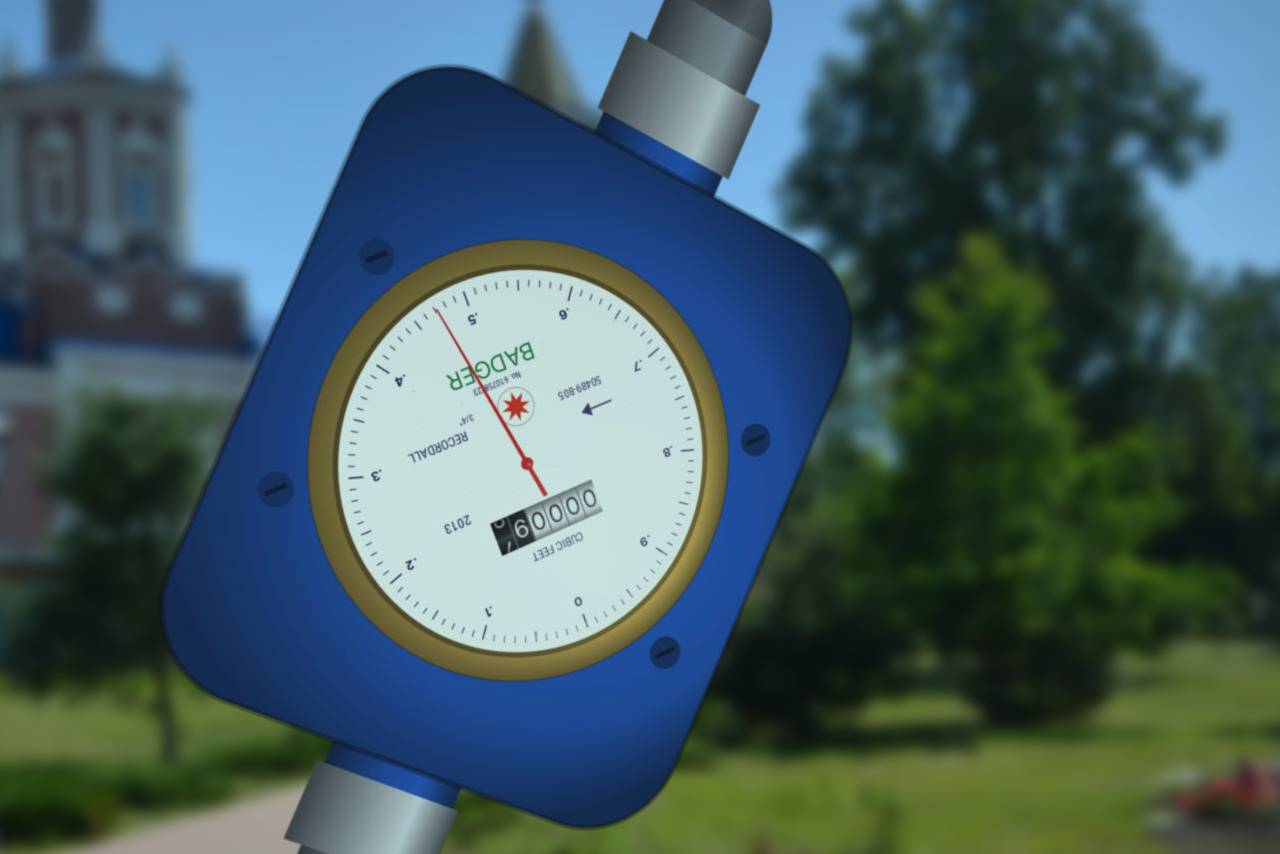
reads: **97.47** ft³
